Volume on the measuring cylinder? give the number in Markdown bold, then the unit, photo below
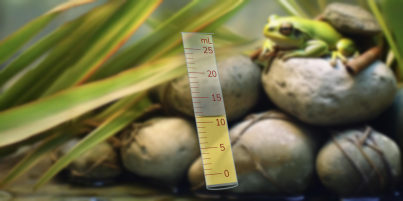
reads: **11** mL
